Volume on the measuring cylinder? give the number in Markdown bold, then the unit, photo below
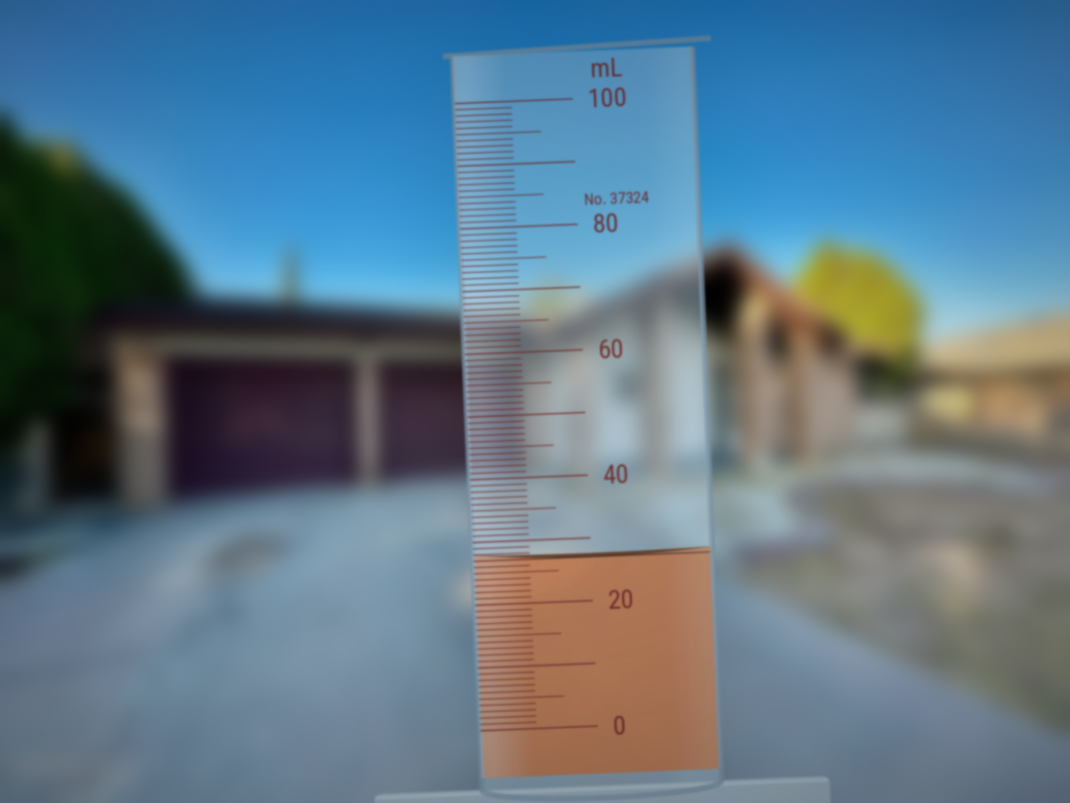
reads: **27** mL
